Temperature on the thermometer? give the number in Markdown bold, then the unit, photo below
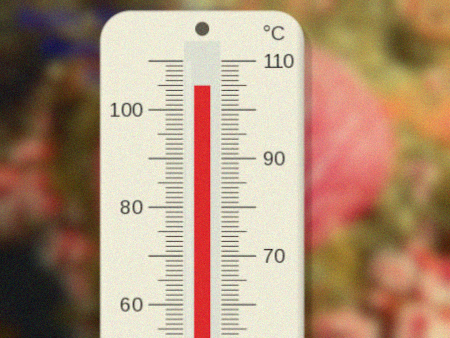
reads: **105** °C
